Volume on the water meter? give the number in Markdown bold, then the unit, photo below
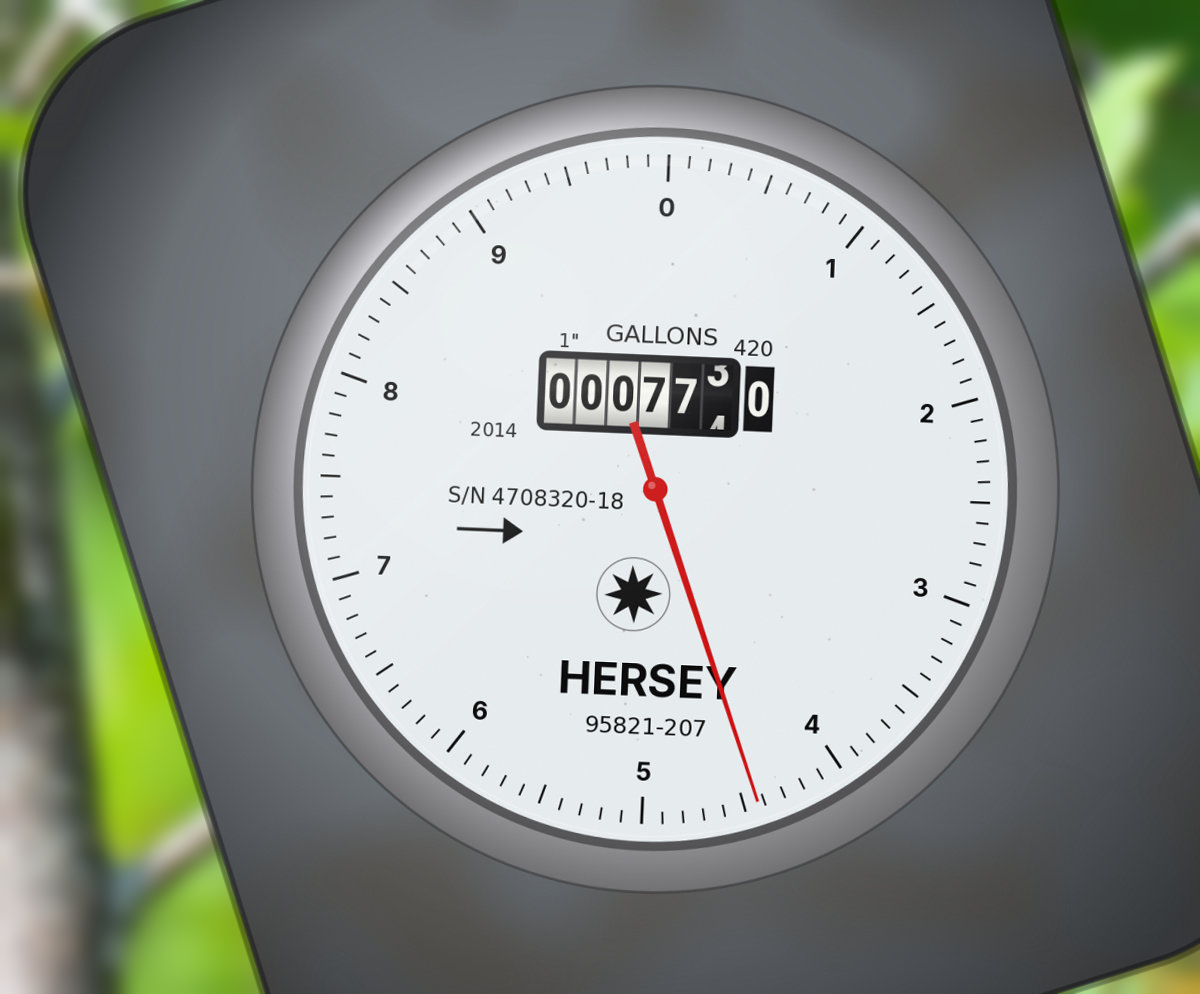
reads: **7734.4** gal
